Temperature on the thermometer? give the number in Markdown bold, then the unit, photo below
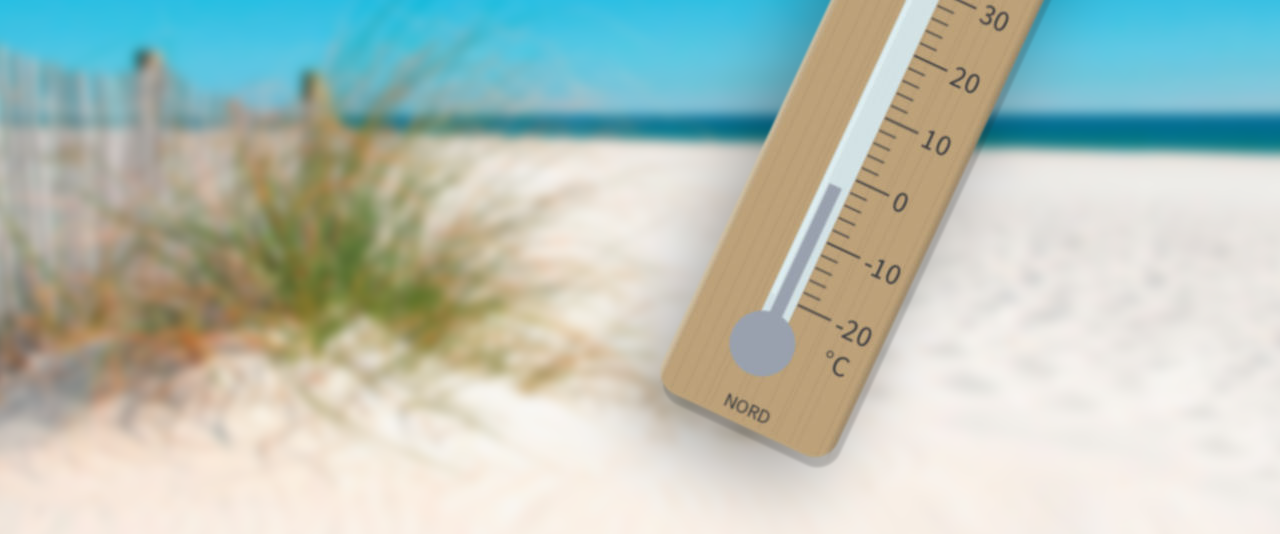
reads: **-2** °C
